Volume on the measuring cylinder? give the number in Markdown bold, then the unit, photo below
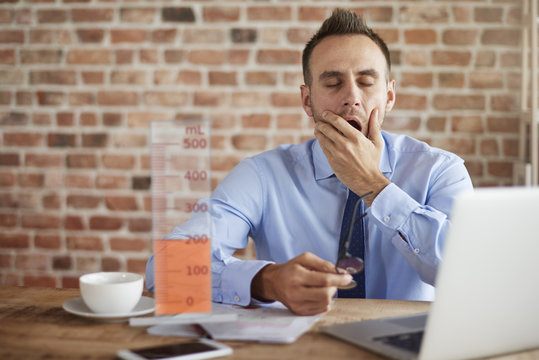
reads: **200** mL
